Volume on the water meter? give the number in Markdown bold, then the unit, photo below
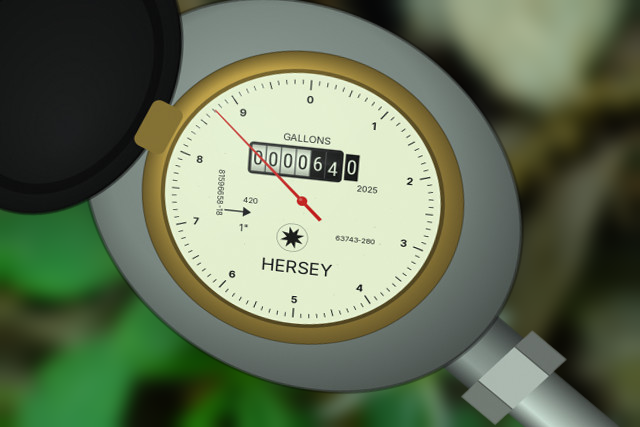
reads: **638.7** gal
